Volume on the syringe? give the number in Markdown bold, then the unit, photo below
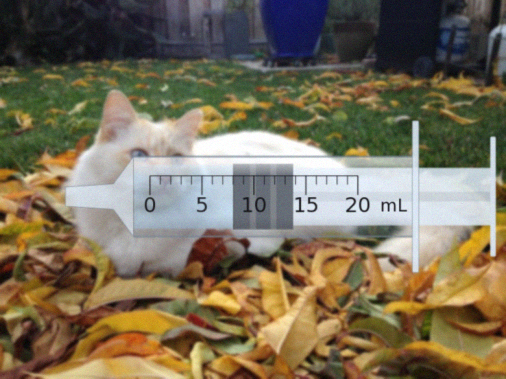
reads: **8** mL
